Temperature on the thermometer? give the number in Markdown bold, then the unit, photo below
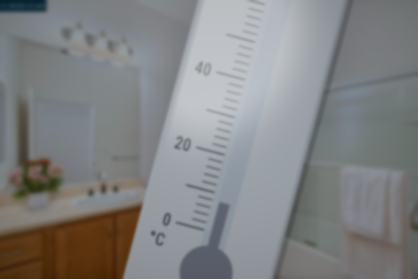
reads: **8** °C
